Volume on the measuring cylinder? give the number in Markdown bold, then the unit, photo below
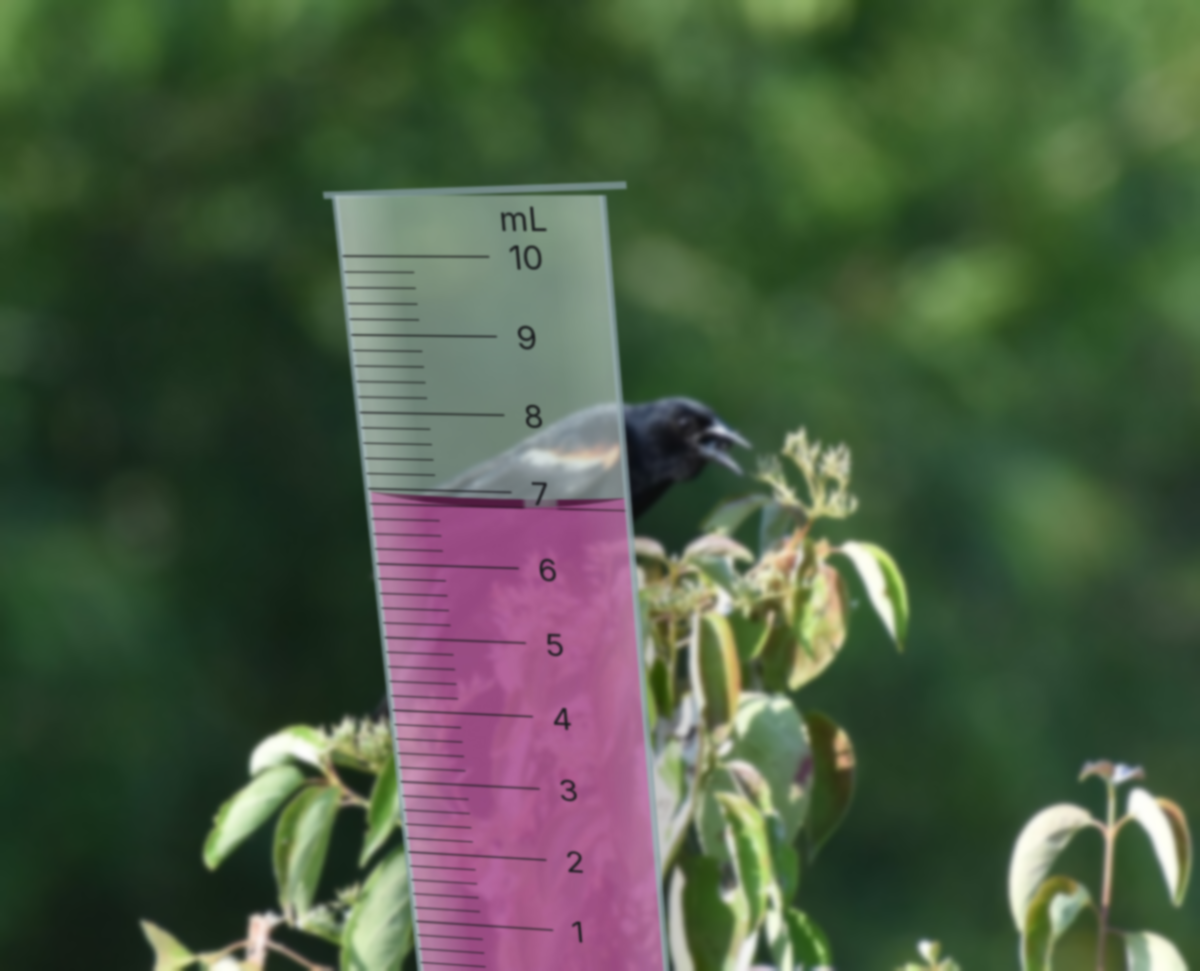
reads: **6.8** mL
